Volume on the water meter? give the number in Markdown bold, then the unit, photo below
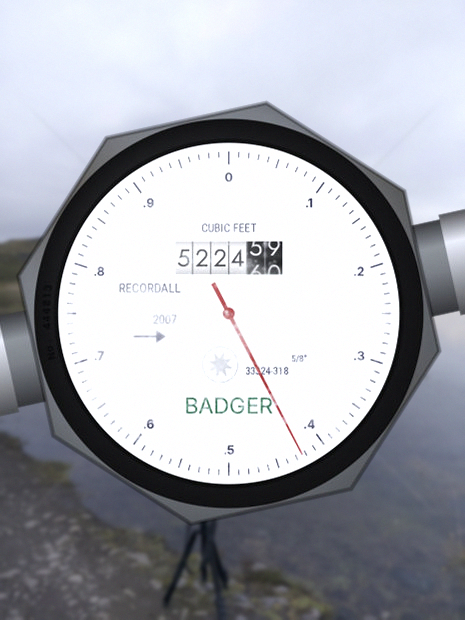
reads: **522459.42** ft³
